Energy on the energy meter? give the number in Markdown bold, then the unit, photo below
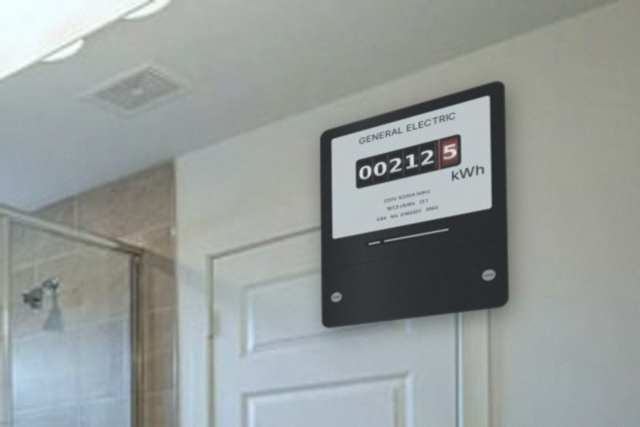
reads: **212.5** kWh
